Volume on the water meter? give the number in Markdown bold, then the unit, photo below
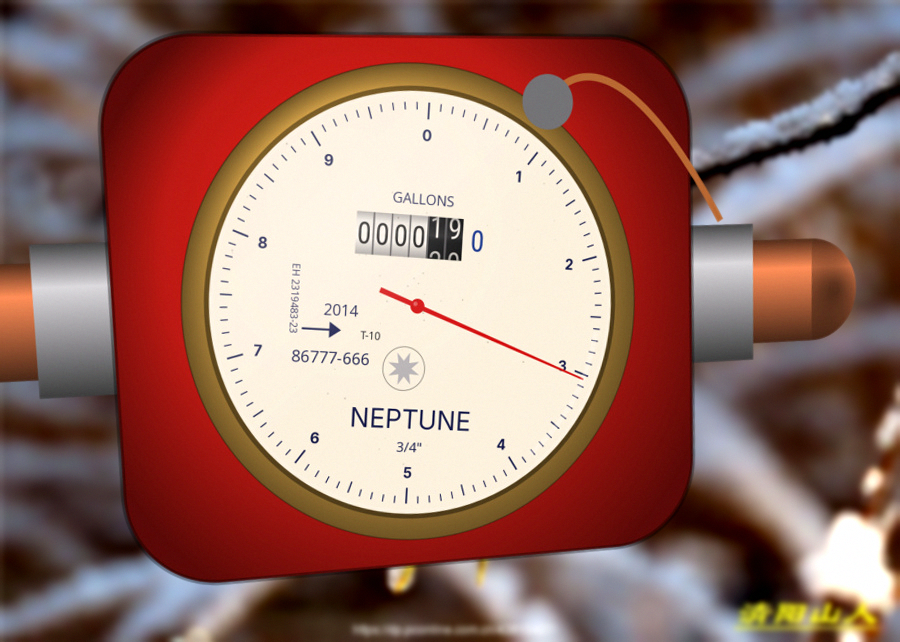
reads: **193.0** gal
